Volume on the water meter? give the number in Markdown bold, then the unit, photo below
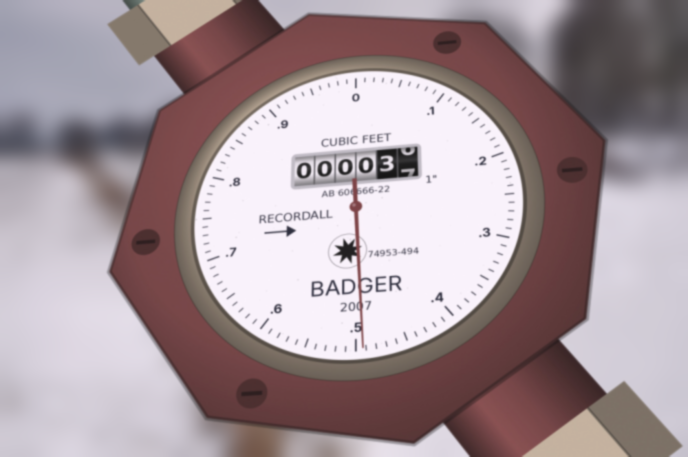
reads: **36.49** ft³
